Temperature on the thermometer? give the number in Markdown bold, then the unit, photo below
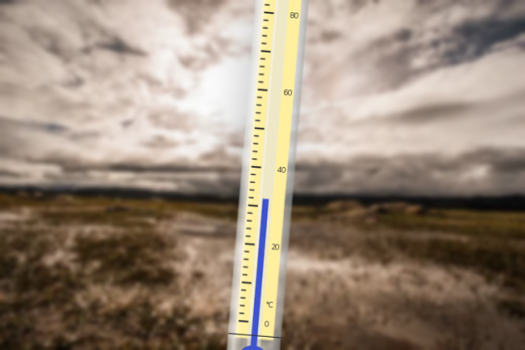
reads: **32** °C
